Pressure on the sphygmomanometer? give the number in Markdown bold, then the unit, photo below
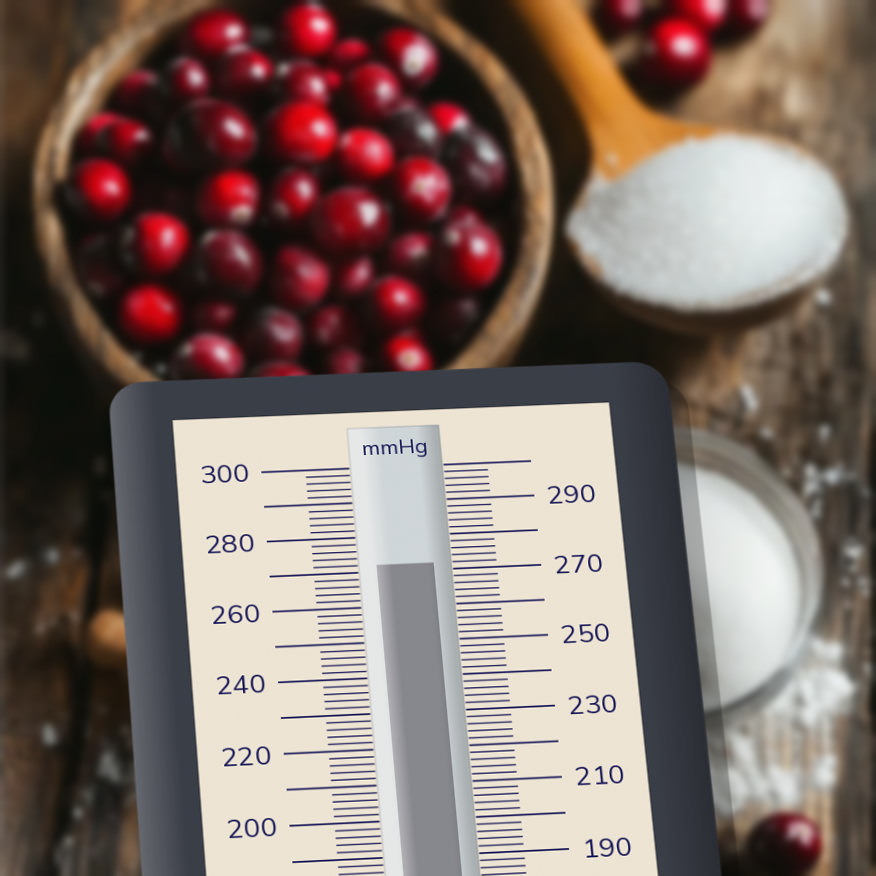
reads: **272** mmHg
